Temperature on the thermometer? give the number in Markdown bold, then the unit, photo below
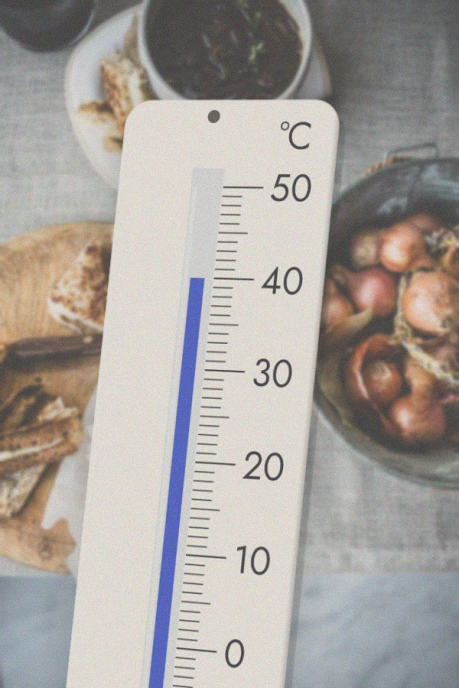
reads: **40** °C
